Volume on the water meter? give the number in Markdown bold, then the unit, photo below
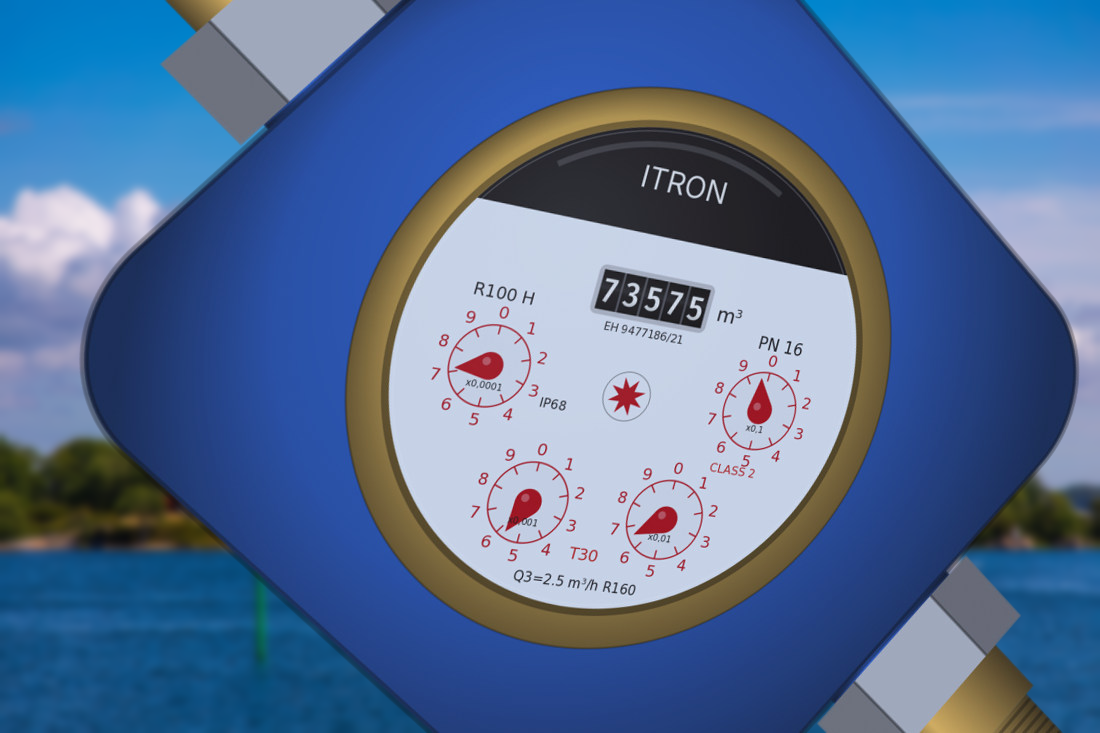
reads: **73574.9657** m³
